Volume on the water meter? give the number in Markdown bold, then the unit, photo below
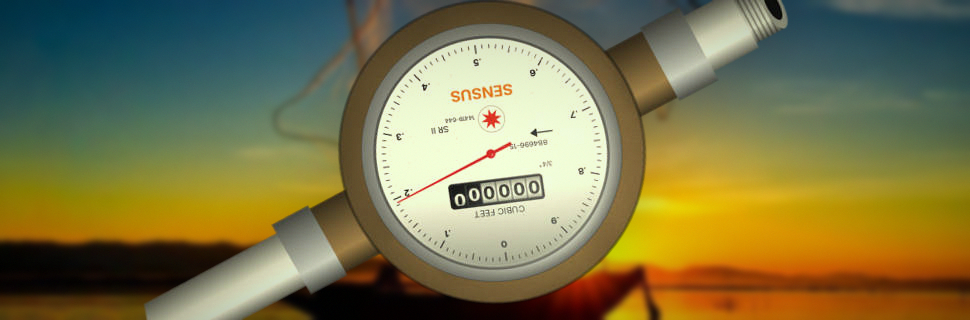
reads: **0.19** ft³
